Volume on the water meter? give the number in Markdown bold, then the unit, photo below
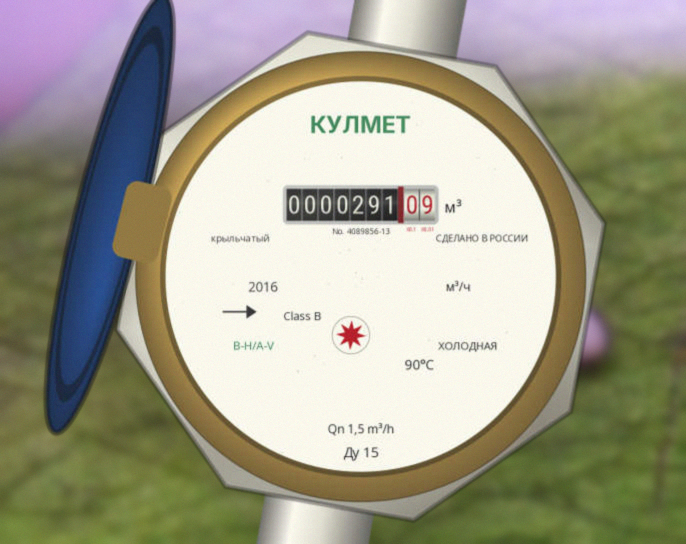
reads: **291.09** m³
